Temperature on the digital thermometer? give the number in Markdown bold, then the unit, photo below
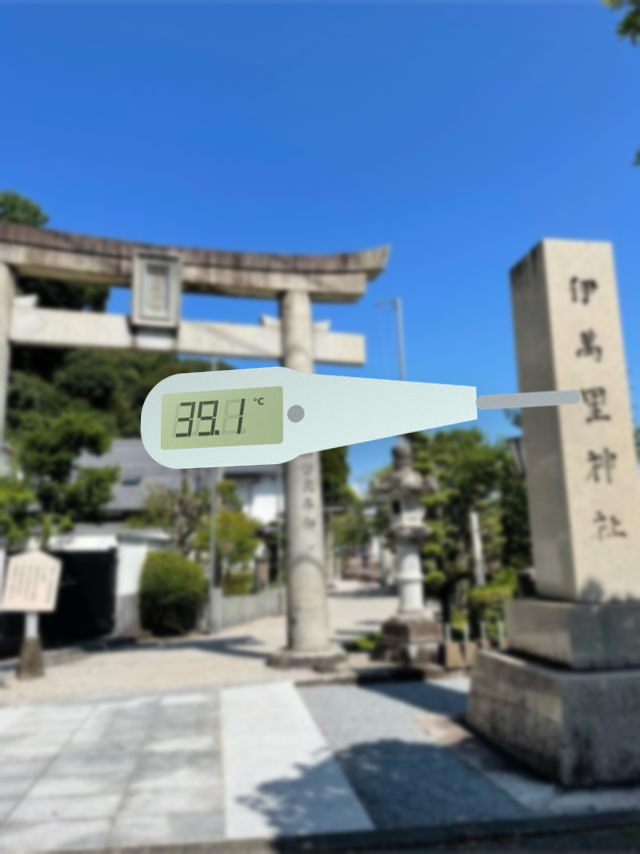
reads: **39.1** °C
